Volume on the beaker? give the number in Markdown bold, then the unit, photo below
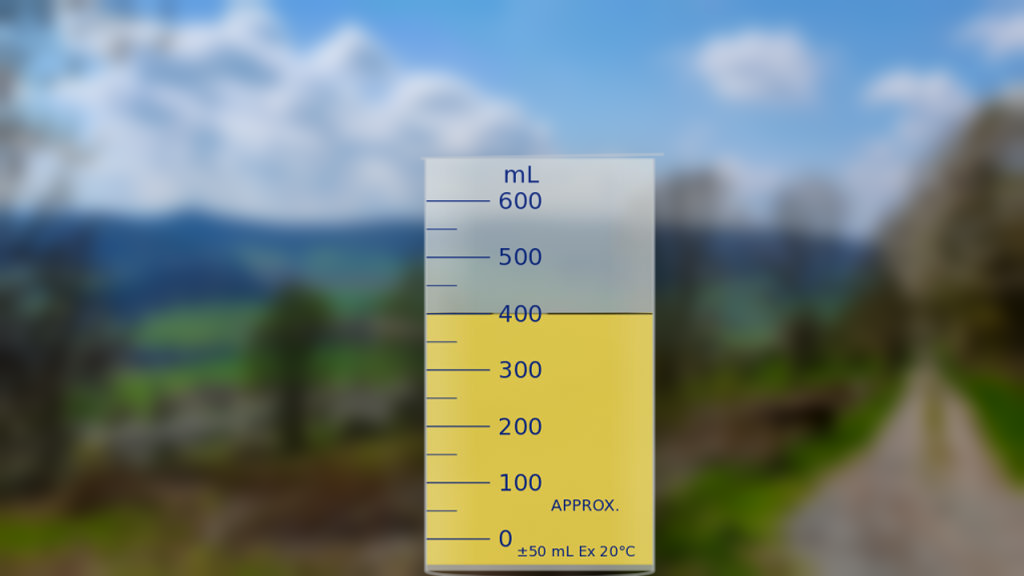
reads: **400** mL
